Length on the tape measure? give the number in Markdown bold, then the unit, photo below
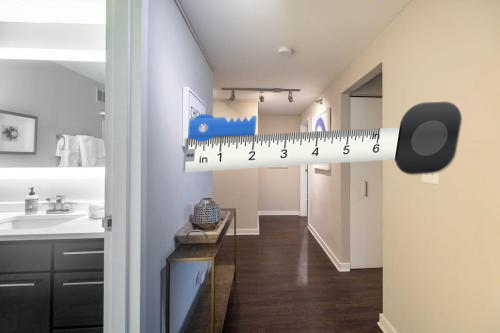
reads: **2** in
